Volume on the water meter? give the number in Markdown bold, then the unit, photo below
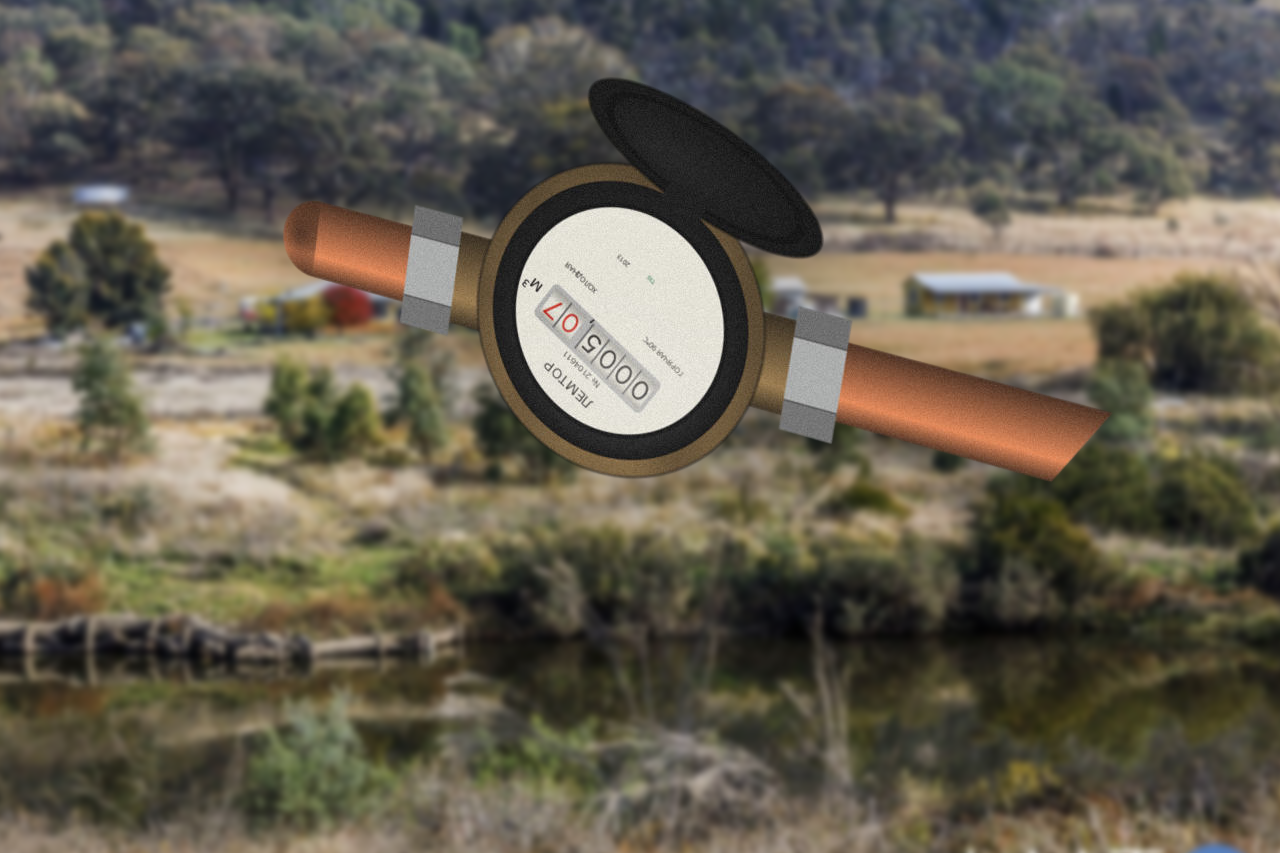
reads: **5.07** m³
